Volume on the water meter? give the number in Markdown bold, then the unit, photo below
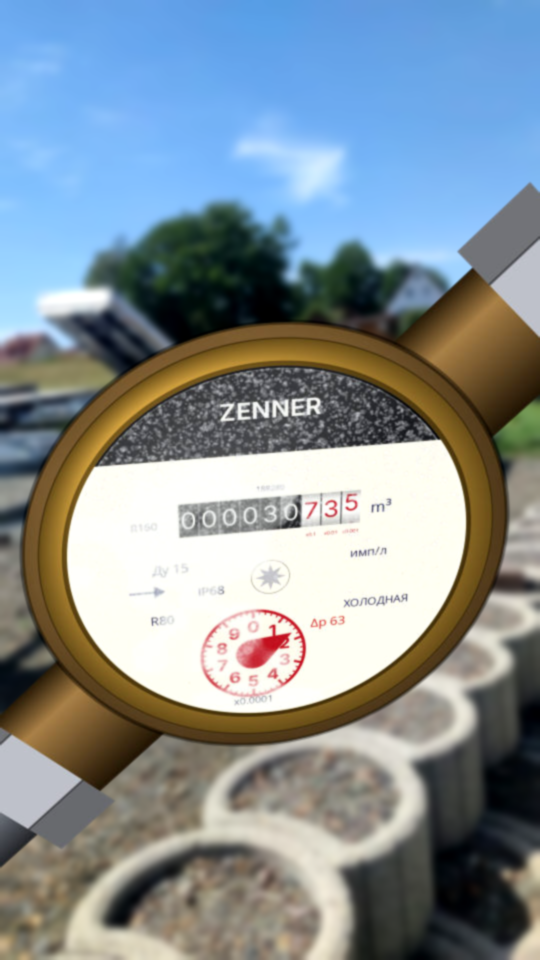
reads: **30.7351** m³
